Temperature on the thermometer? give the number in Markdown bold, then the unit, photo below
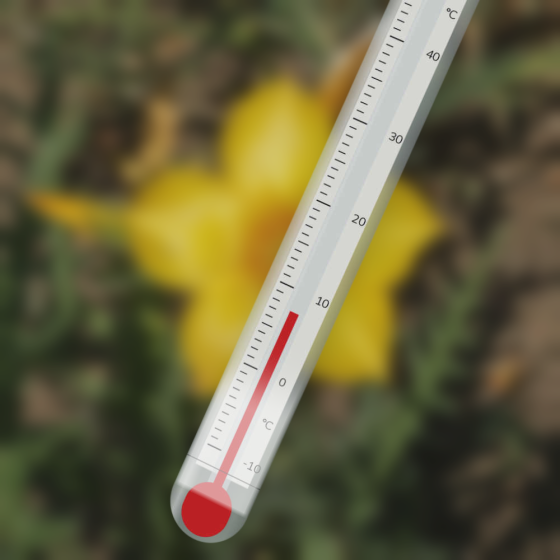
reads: **7.5** °C
